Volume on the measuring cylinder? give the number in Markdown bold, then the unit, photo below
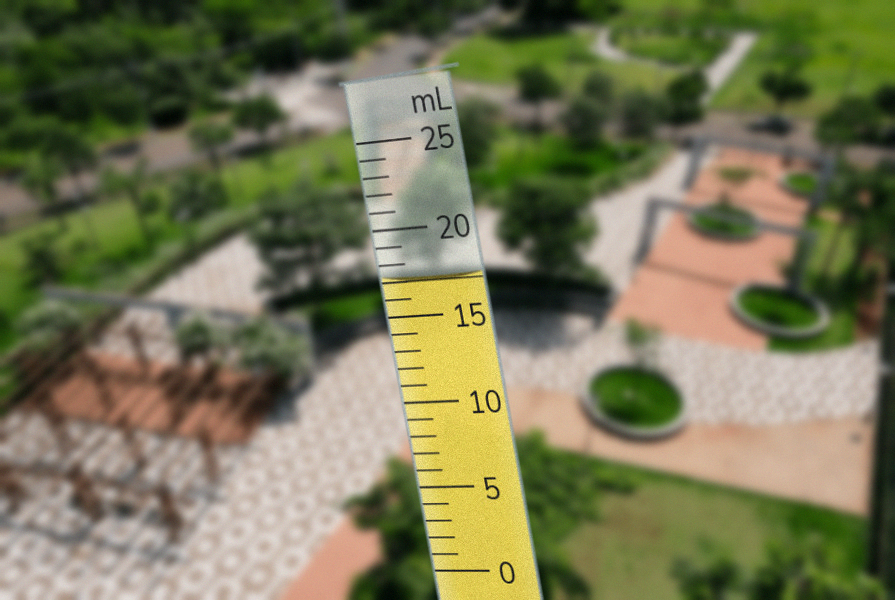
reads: **17** mL
